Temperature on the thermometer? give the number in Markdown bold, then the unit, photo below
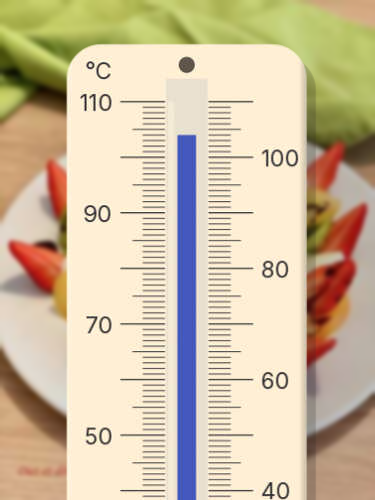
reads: **104** °C
